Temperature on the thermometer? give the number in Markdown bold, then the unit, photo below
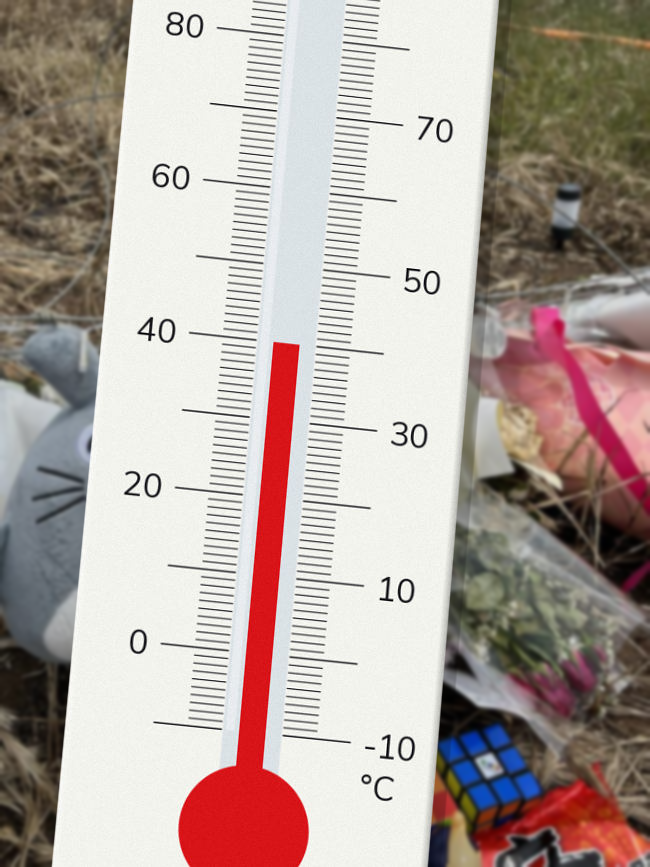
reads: **40** °C
